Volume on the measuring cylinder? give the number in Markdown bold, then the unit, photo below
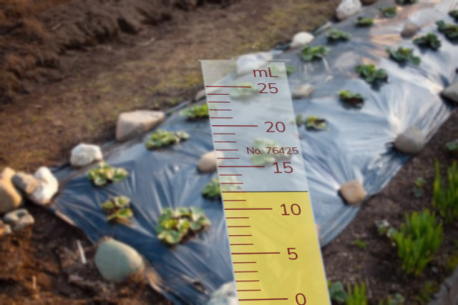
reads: **12** mL
